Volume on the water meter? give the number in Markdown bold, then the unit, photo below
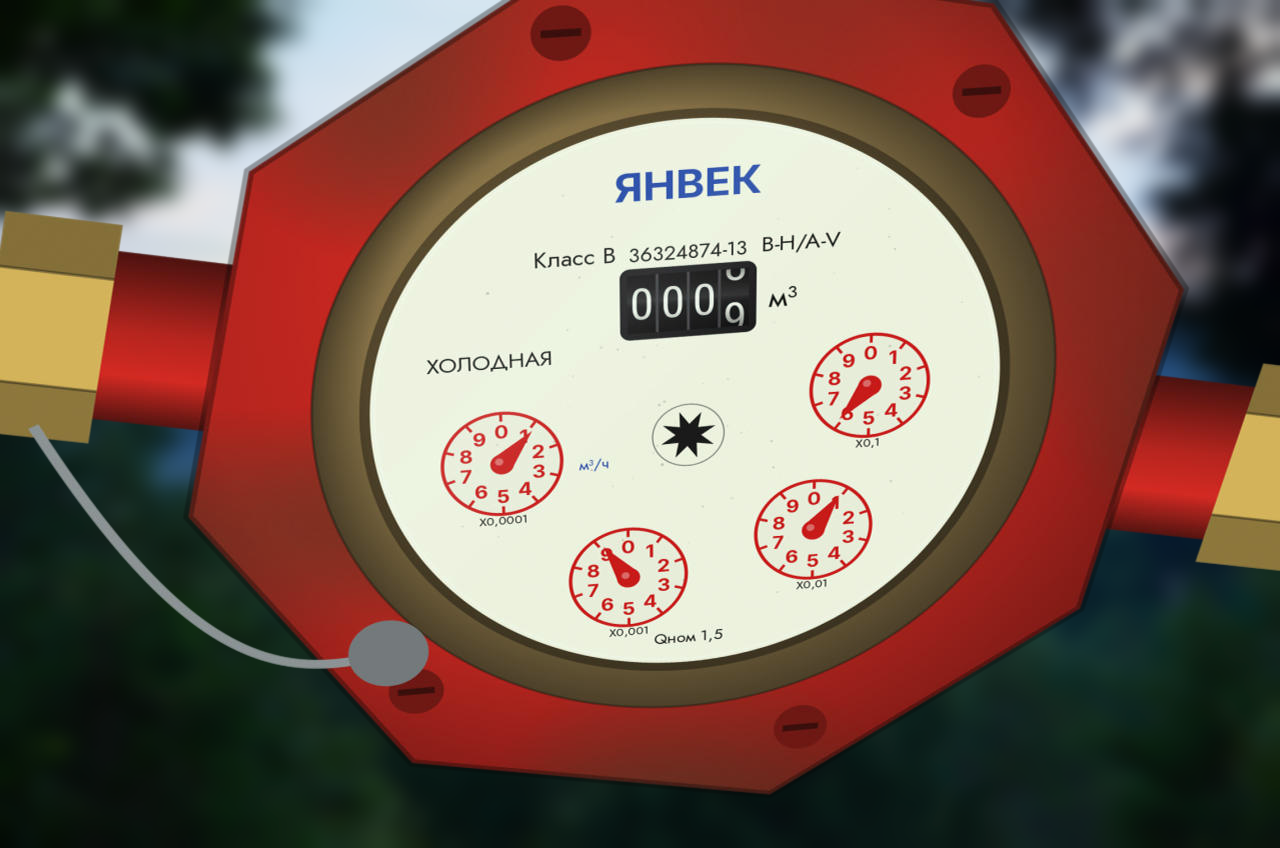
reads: **8.6091** m³
